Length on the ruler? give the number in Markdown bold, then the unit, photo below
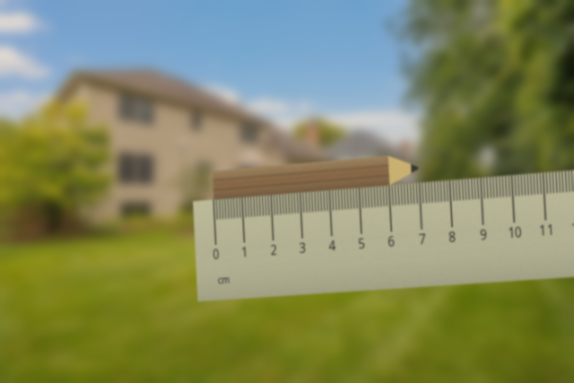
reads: **7** cm
